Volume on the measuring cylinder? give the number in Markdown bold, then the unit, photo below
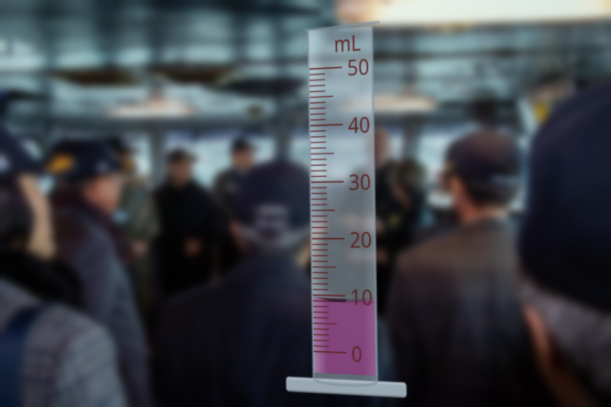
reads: **9** mL
